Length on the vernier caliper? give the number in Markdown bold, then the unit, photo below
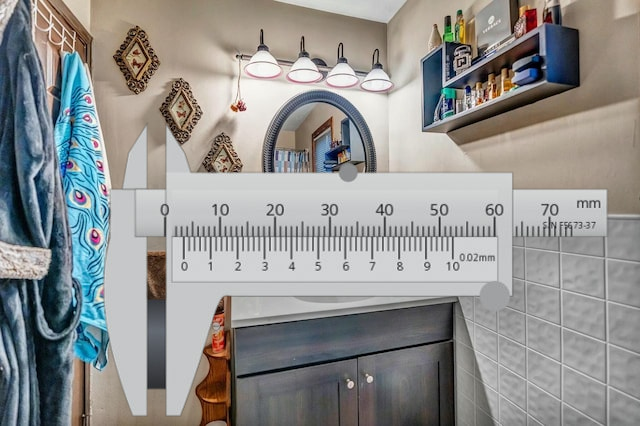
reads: **3.4** mm
